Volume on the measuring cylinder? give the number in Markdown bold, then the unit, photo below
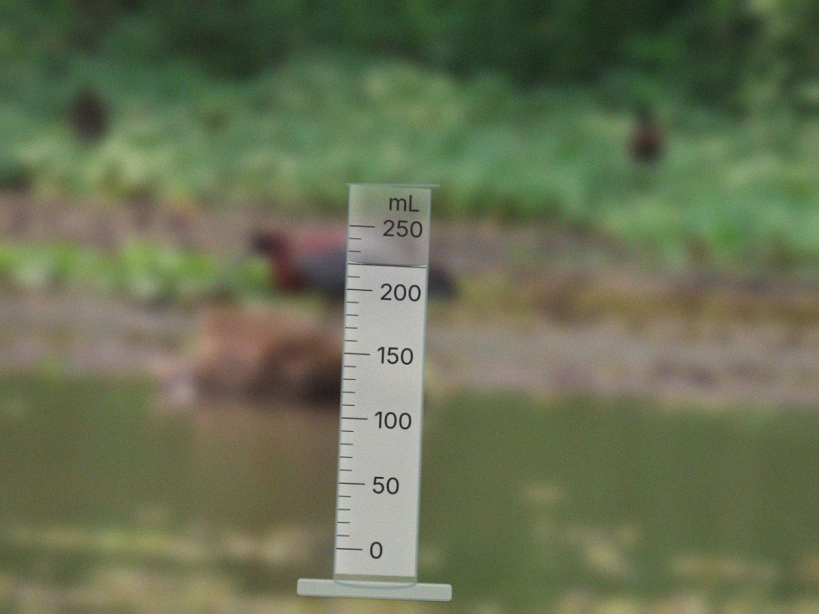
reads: **220** mL
